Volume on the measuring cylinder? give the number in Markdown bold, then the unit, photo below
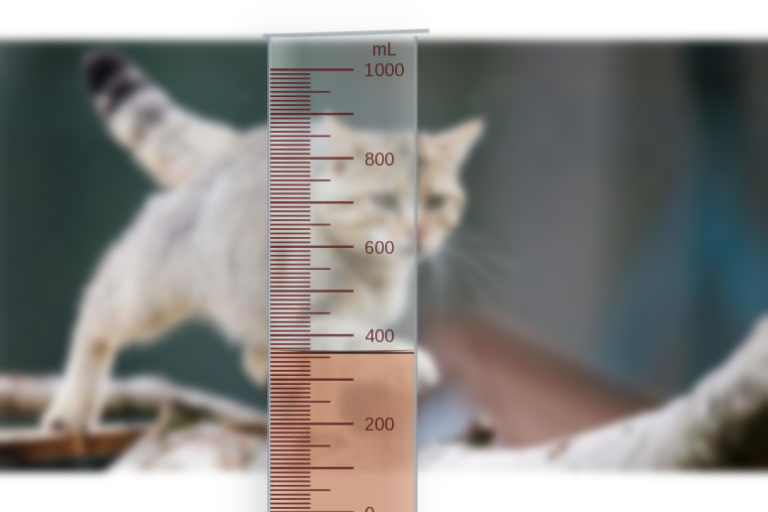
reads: **360** mL
